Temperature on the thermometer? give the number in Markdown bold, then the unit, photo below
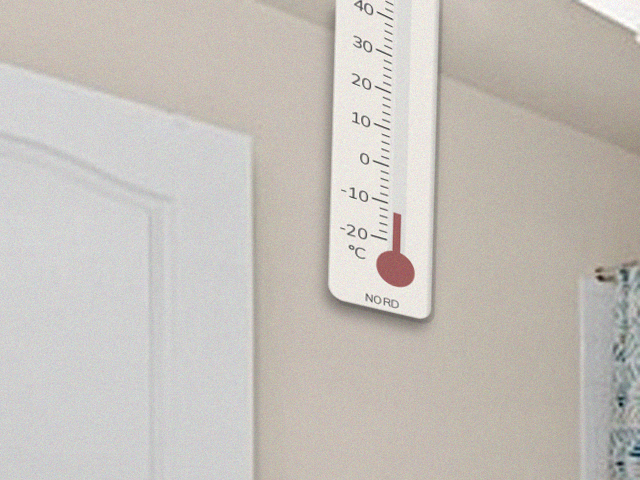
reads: **-12** °C
